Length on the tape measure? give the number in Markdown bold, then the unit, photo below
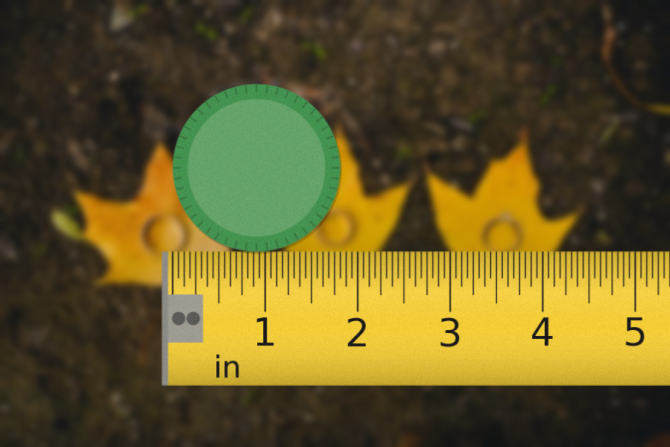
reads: **1.8125** in
